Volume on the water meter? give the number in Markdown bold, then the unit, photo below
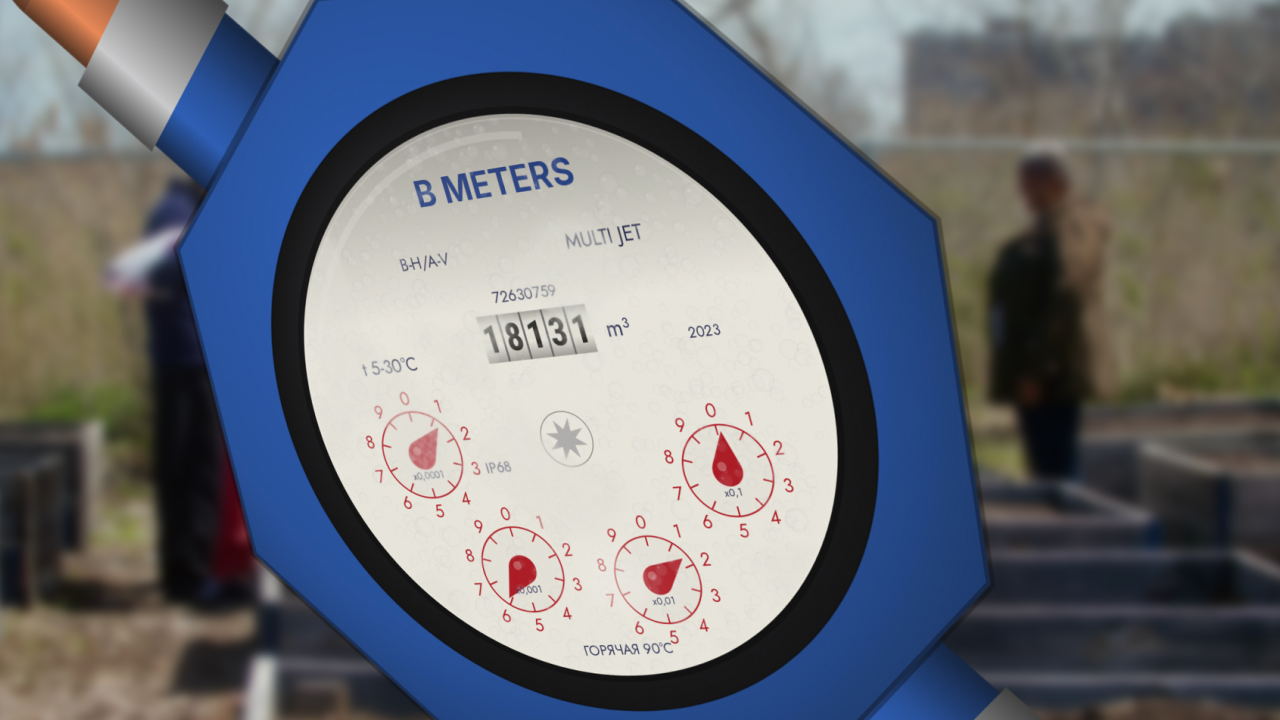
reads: **18131.0161** m³
